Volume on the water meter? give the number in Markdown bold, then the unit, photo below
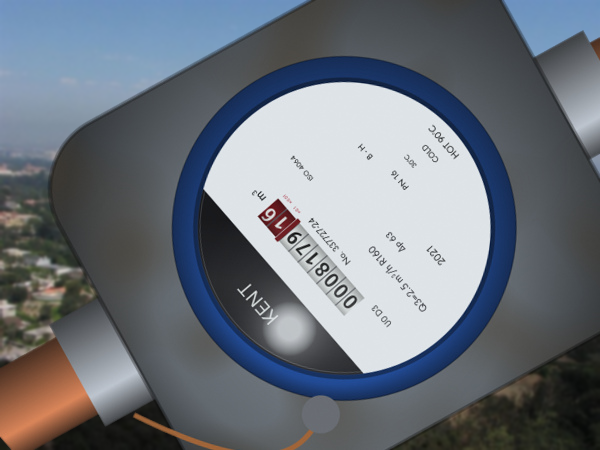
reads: **8179.16** m³
